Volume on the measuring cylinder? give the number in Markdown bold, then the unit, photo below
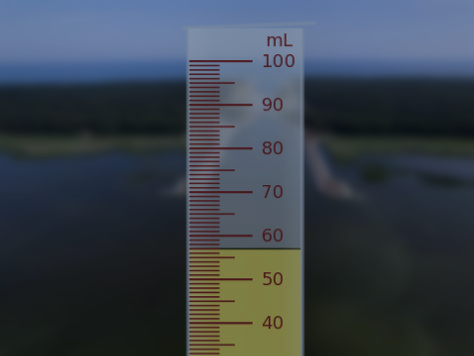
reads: **57** mL
